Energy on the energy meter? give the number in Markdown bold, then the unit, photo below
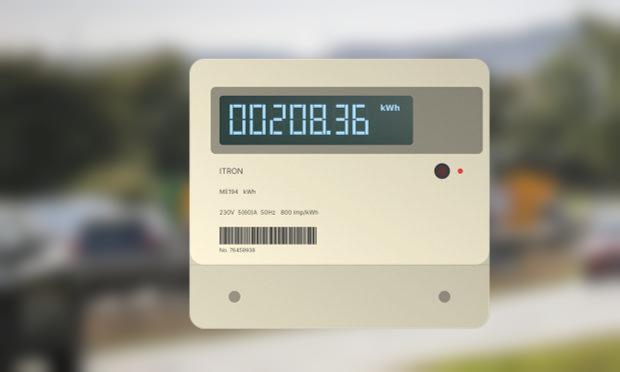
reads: **208.36** kWh
